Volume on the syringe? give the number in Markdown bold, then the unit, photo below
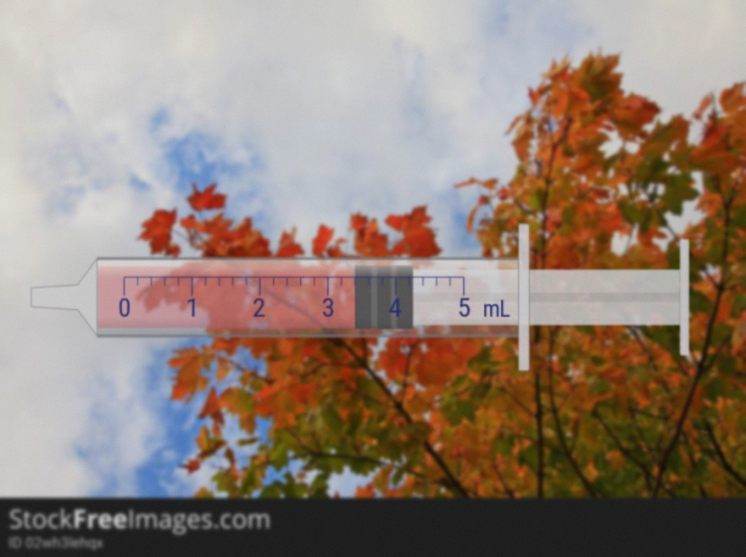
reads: **3.4** mL
